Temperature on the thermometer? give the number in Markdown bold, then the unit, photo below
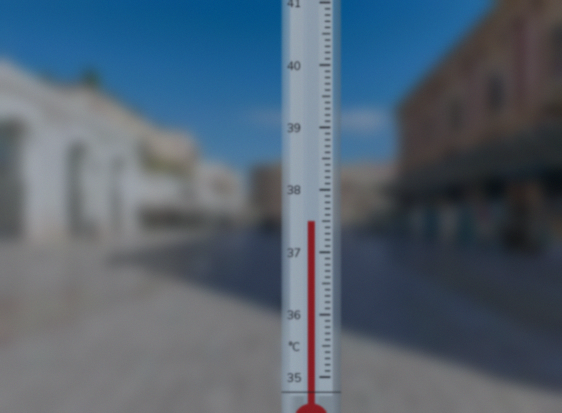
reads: **37.5** °C
